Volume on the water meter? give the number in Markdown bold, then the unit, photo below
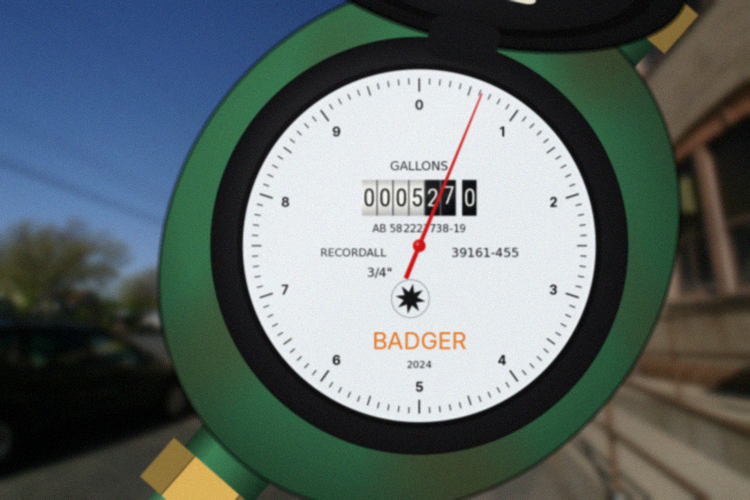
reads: **5270.6** gal
